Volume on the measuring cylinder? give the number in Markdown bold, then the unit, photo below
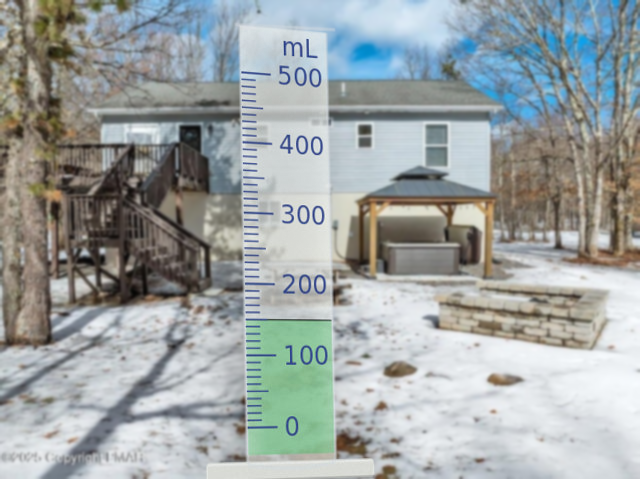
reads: **150** mL
